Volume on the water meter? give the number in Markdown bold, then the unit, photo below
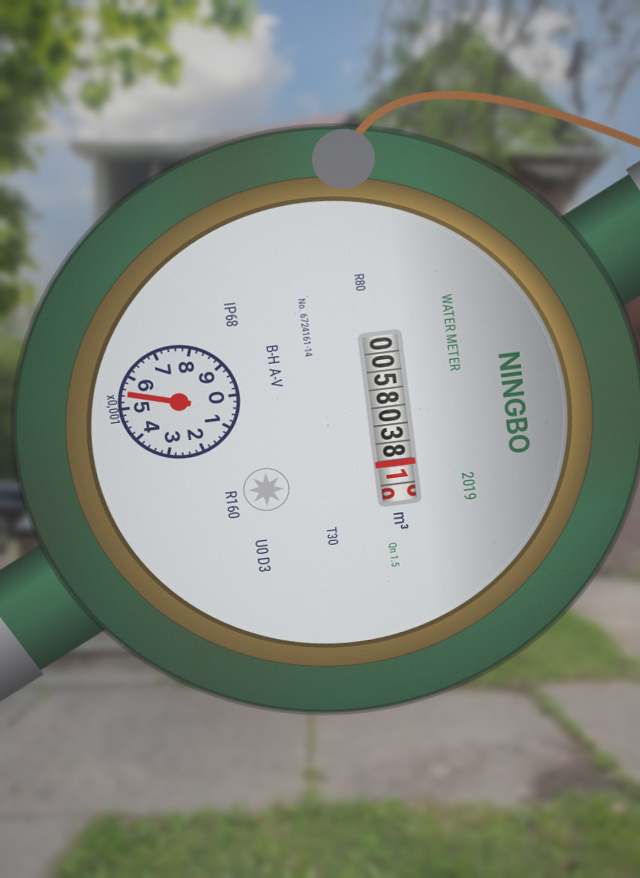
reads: **58038.185** m³
